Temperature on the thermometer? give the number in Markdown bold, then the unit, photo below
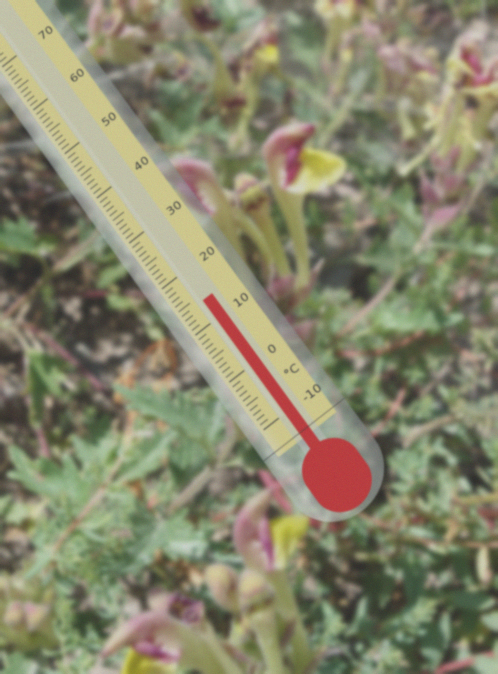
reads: **14** °C
